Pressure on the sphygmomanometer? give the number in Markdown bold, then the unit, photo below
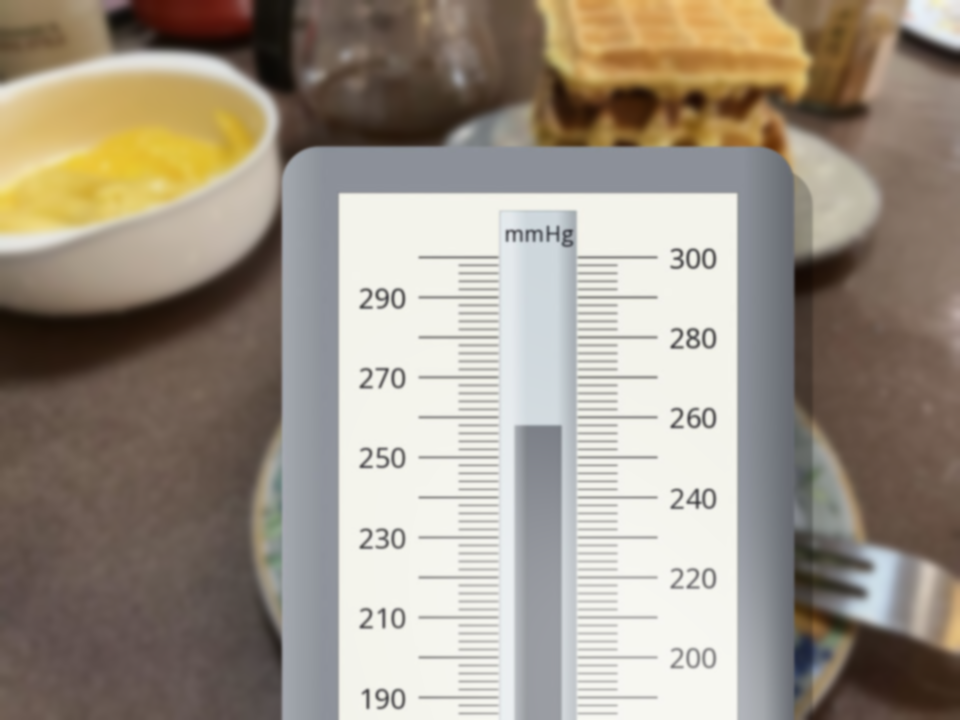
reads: **258** mmHg
